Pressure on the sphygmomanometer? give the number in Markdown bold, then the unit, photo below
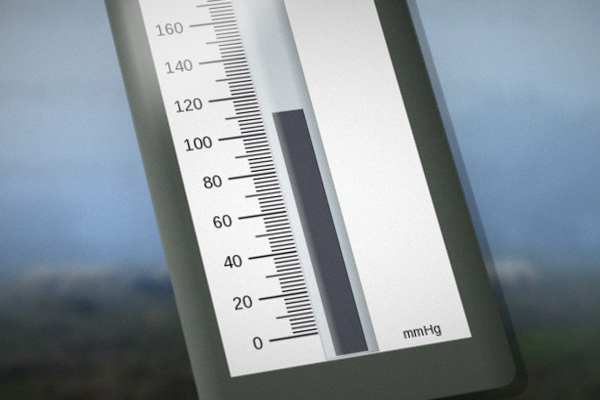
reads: **110** mmHg
